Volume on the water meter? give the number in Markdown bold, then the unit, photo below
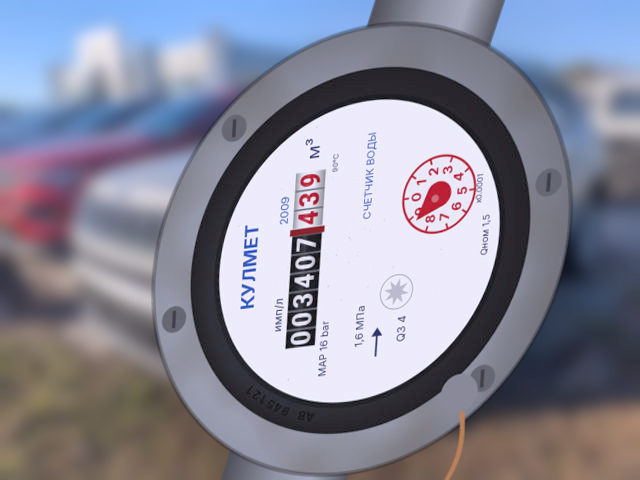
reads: **3407.4398** m³
